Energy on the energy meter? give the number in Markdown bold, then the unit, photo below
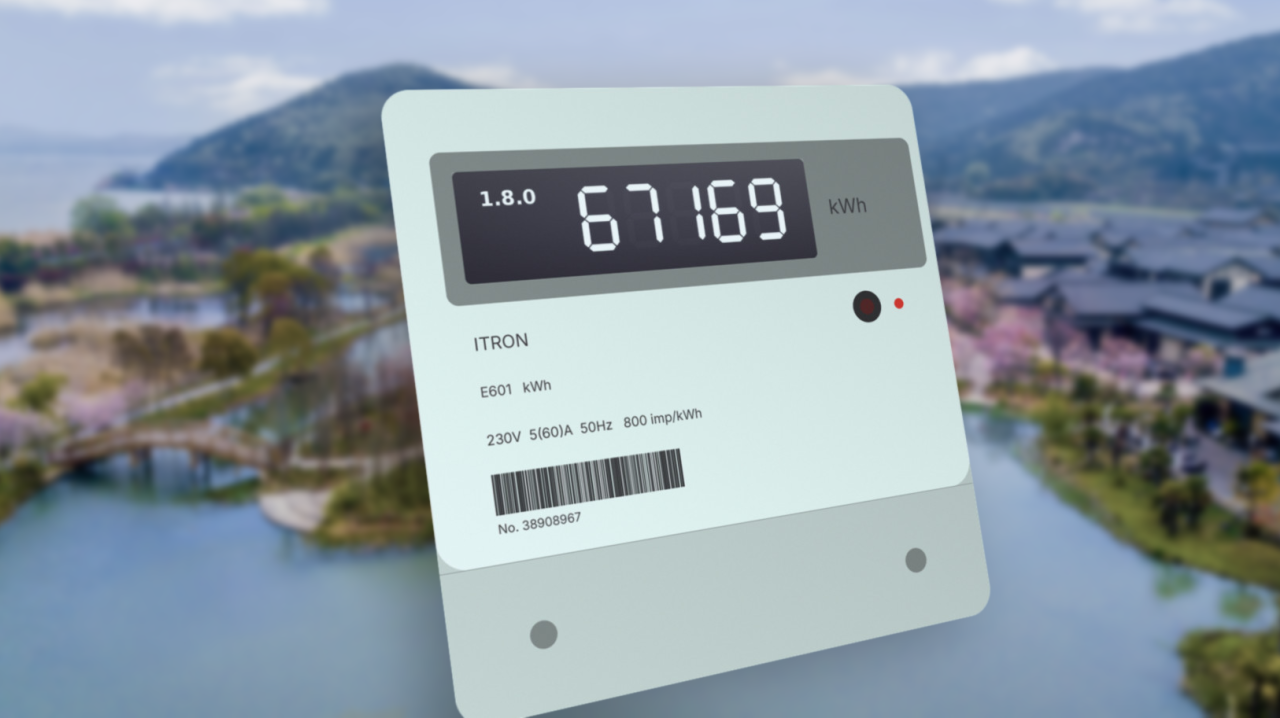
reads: **67169** kWh
